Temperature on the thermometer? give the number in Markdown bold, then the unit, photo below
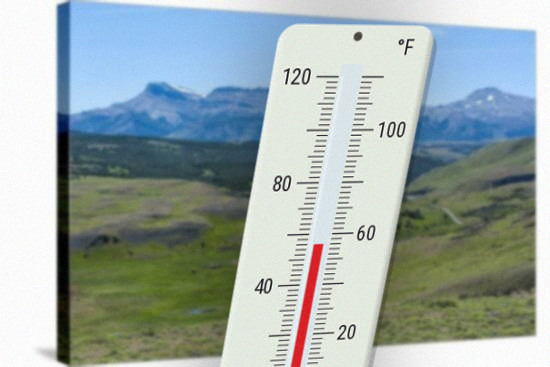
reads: **56** °F
